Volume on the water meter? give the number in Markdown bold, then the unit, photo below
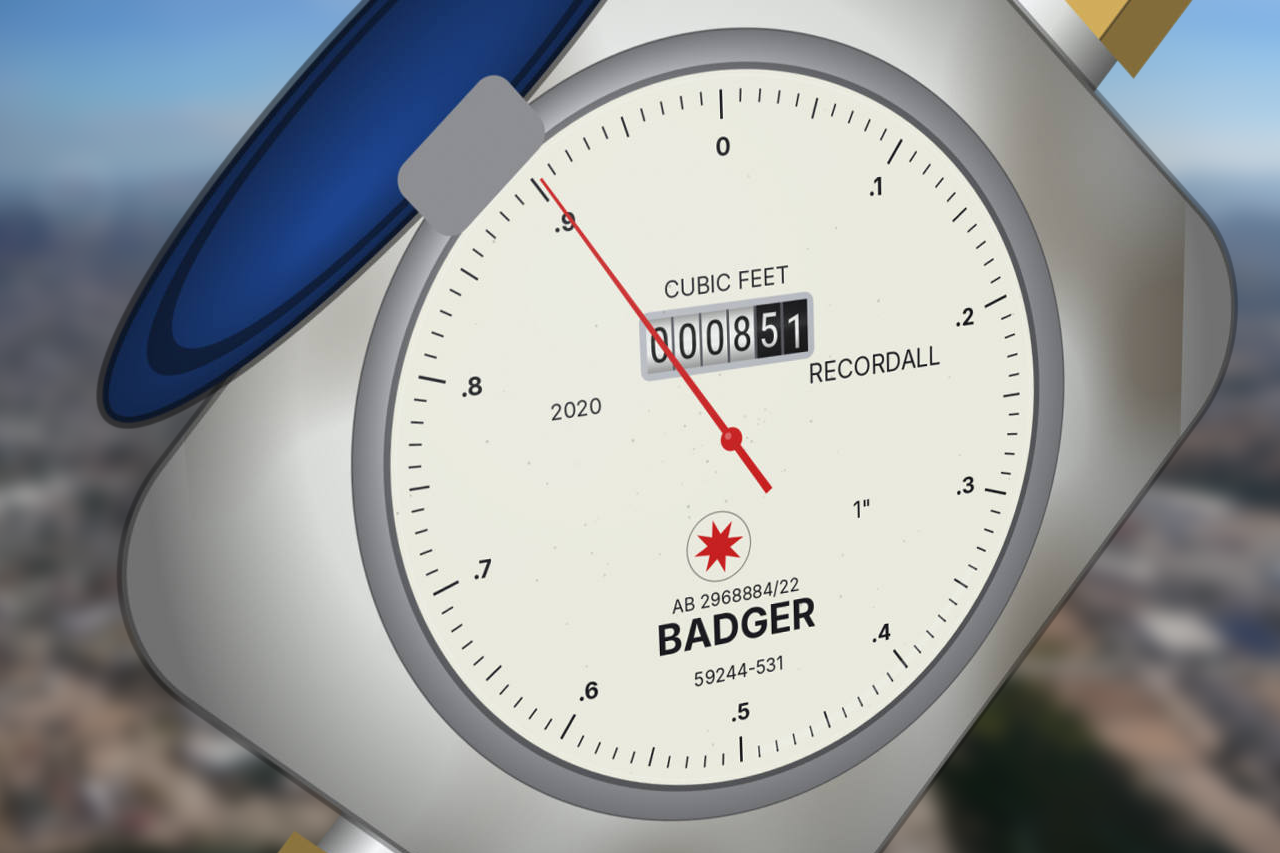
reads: **850.90** ft³
